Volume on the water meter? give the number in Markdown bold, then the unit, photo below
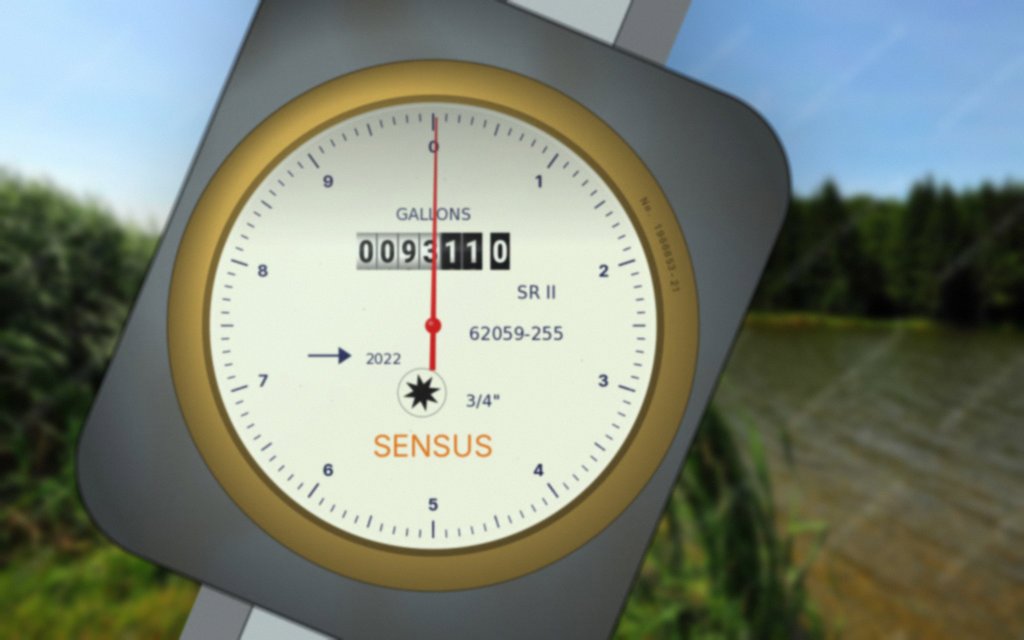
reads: **93110.0** gal
